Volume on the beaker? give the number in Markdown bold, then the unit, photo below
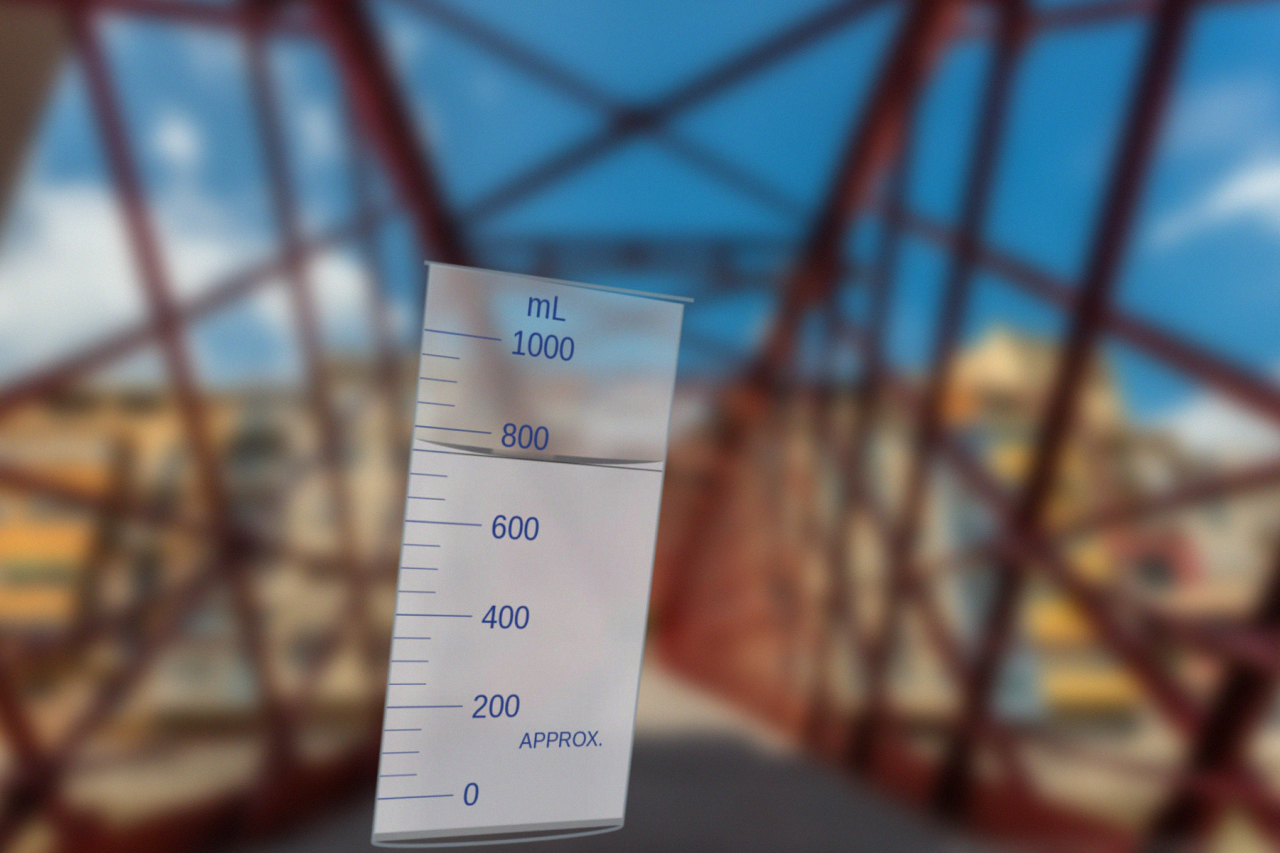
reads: **750** mL
